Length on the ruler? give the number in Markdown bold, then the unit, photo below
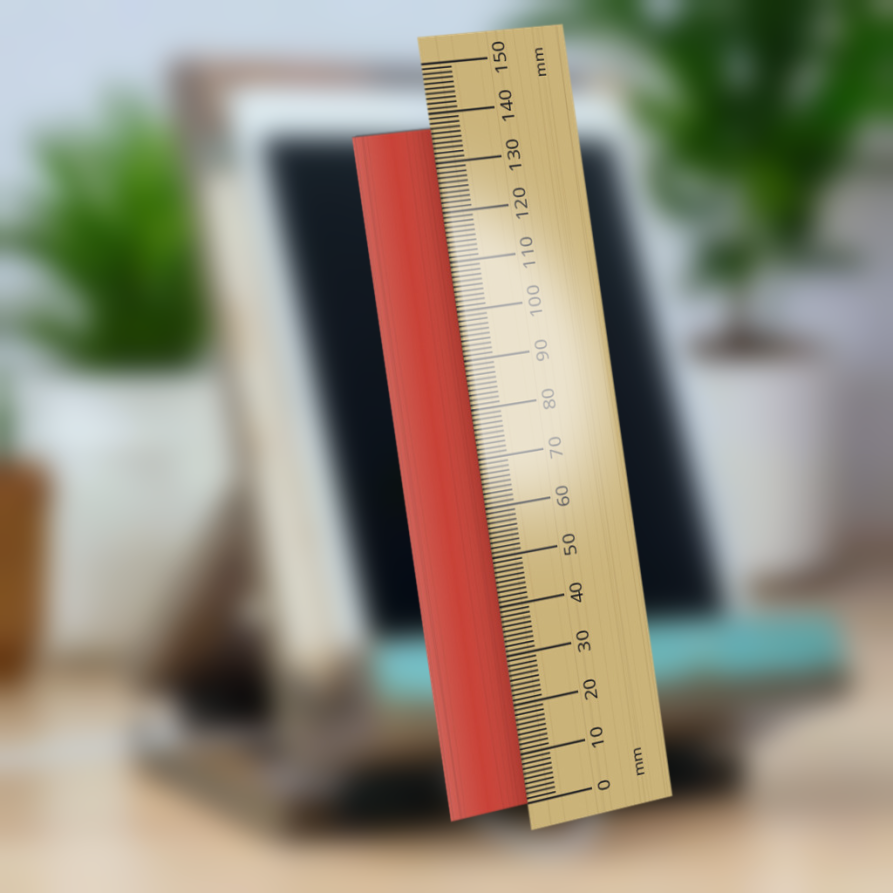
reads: **137** mm
